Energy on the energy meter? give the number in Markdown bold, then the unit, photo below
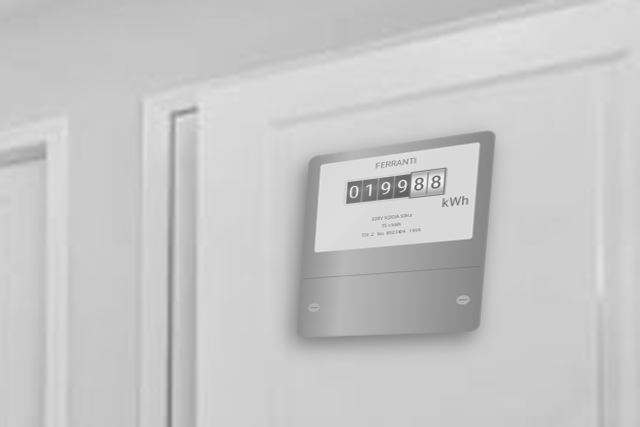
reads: **199.88** kWh
